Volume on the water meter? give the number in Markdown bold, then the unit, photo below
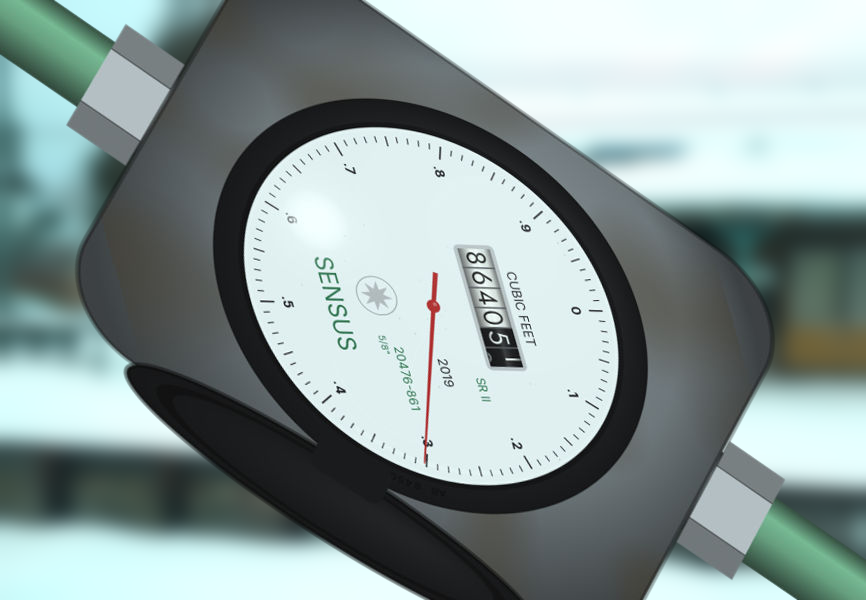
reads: **864051.30** ft³
